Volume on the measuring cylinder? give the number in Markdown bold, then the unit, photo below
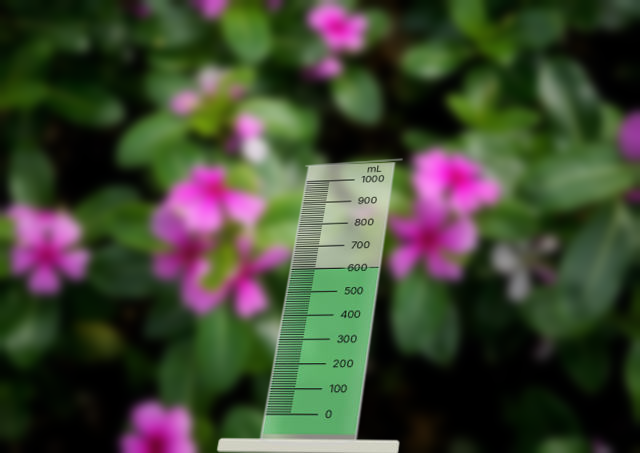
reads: **600** mL
